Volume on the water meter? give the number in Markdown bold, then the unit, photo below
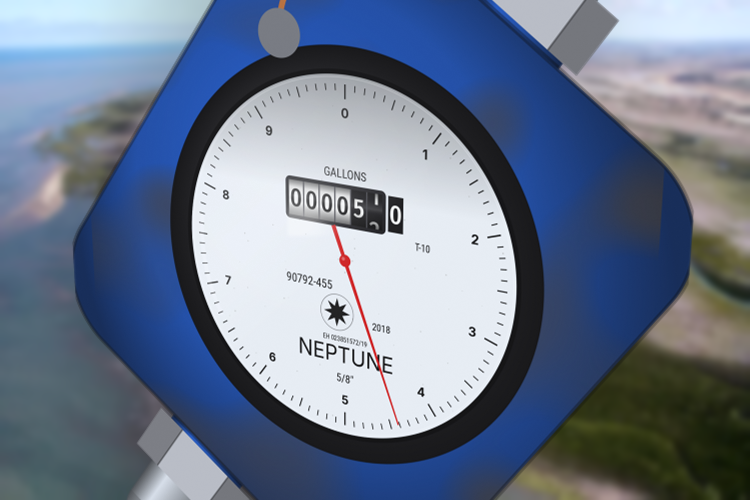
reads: **514.4** gal
